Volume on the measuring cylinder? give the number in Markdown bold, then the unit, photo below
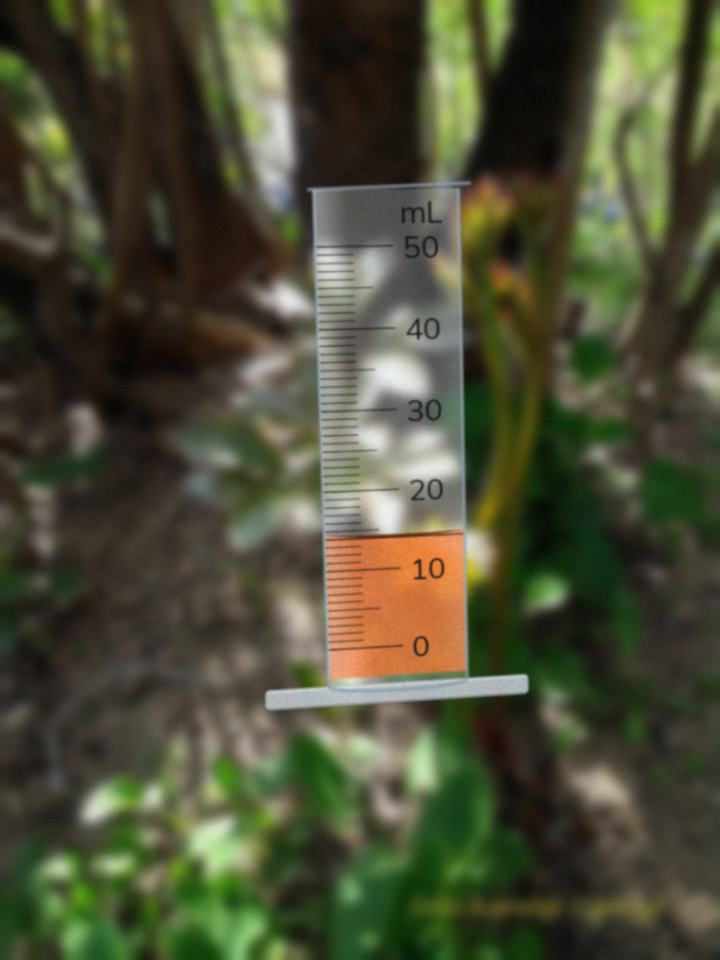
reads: **14** mL
